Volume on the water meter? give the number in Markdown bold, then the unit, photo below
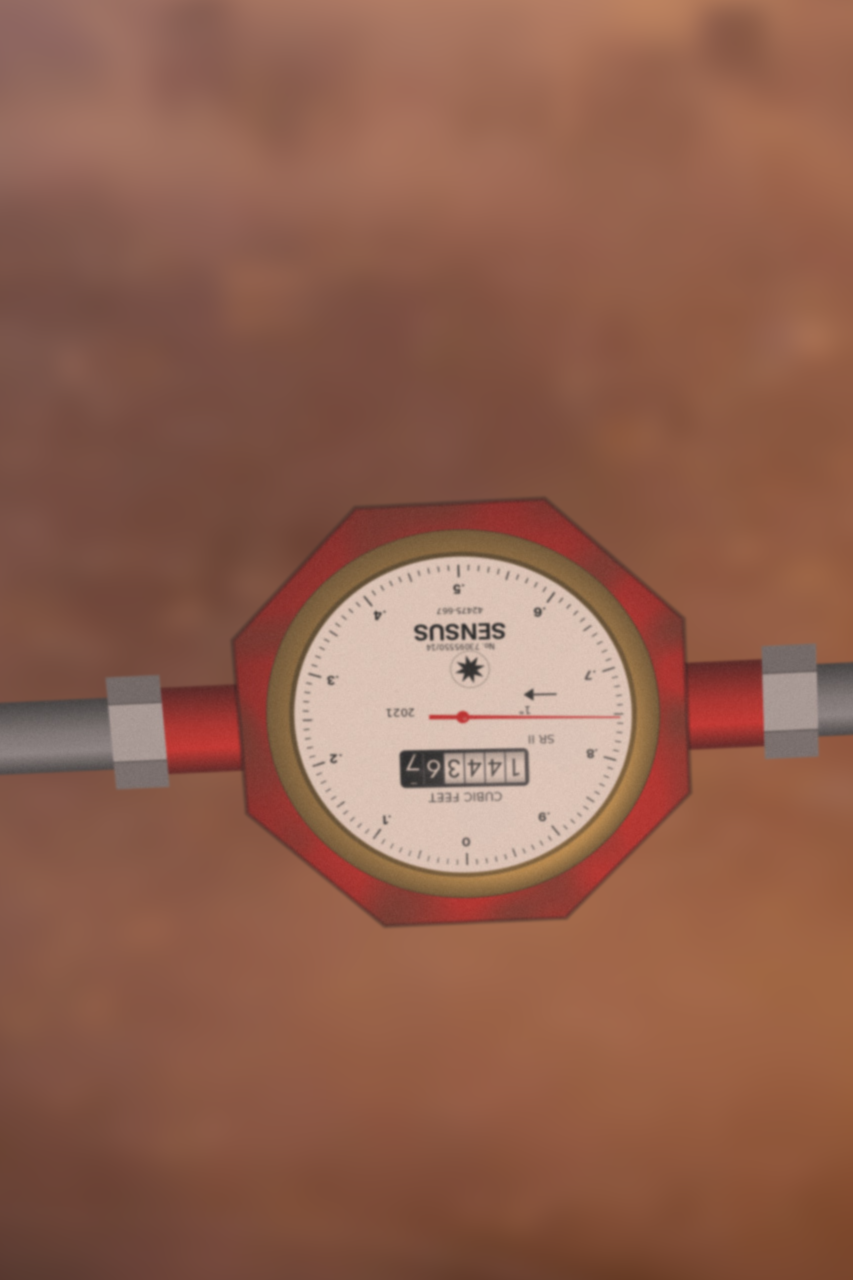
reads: **144366.75** ft³
